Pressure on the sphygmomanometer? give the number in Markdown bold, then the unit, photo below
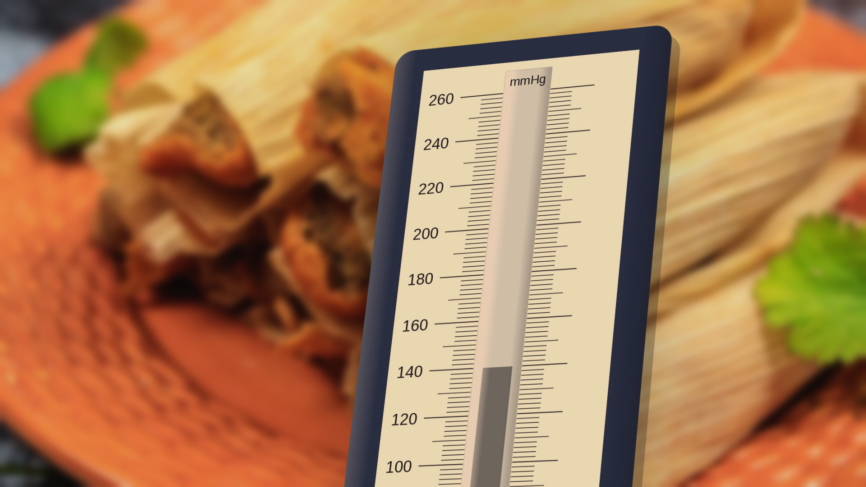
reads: **140** mmHg
